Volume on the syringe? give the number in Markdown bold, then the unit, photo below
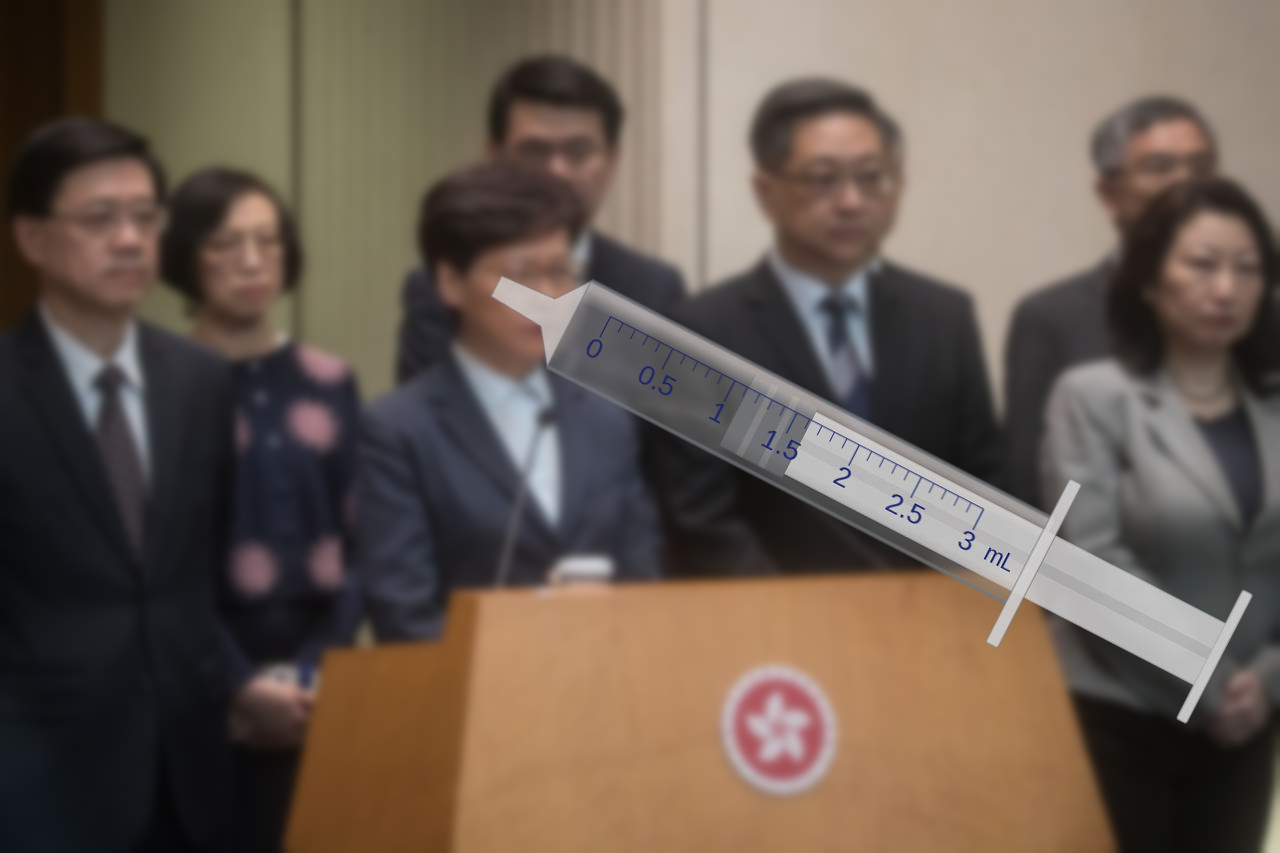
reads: **1.1** mL
